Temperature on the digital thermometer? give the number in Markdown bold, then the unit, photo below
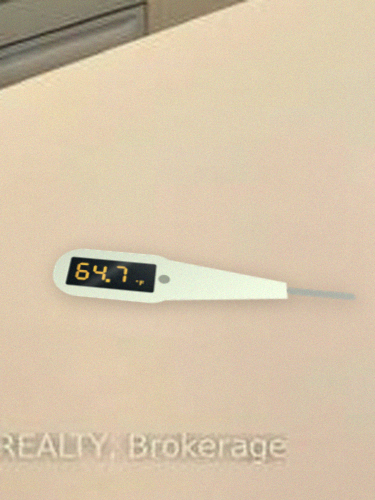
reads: **64.7** °F
